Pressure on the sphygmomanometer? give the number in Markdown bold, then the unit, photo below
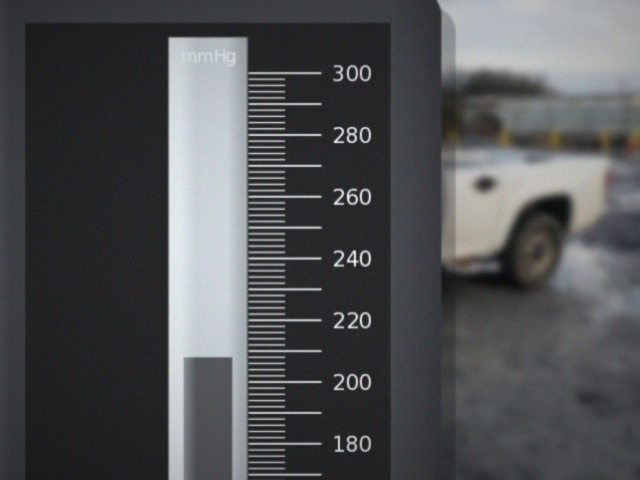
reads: **208** mmHg
